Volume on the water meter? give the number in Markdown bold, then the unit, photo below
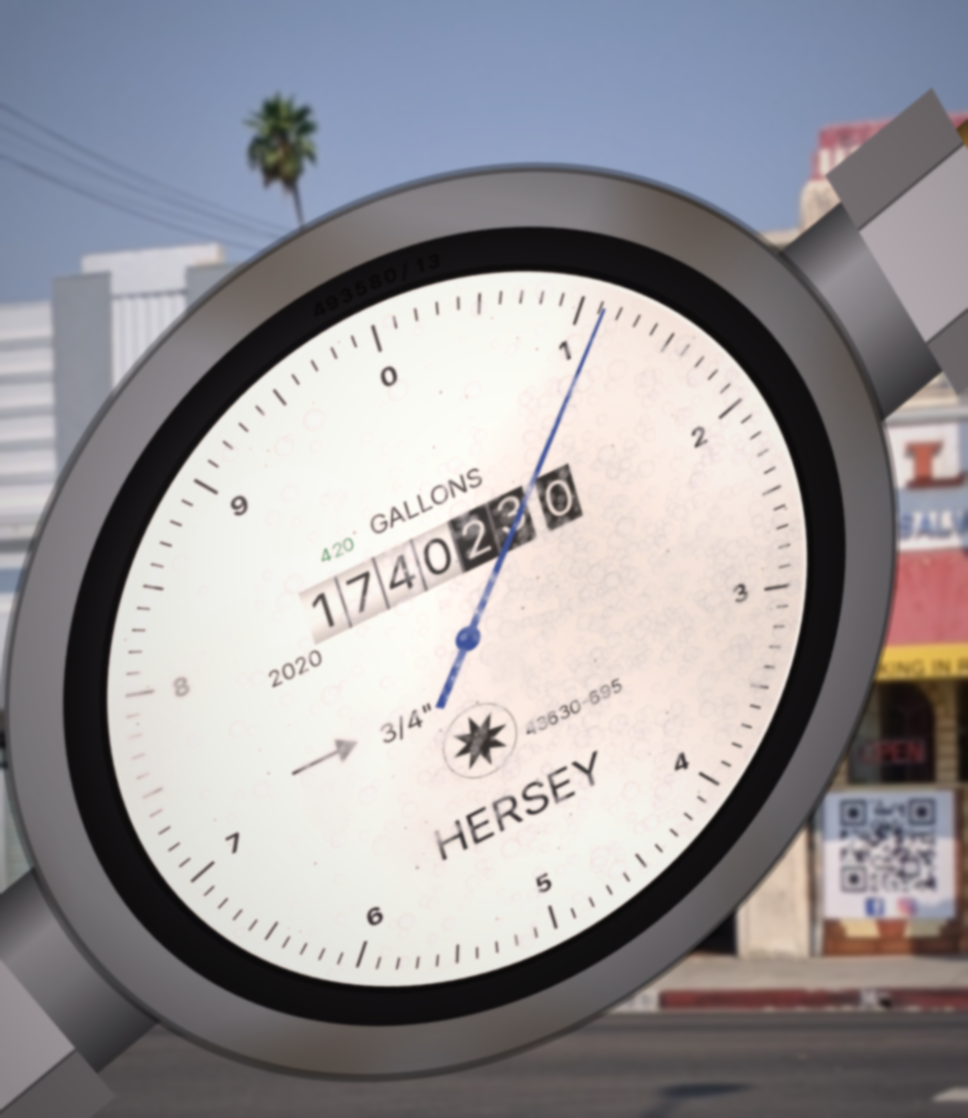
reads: **1740231.1** gal
